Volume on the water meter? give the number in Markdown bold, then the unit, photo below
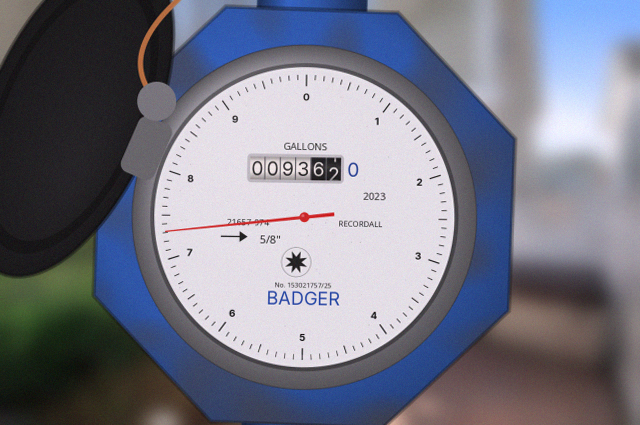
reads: **93617.3** gal
